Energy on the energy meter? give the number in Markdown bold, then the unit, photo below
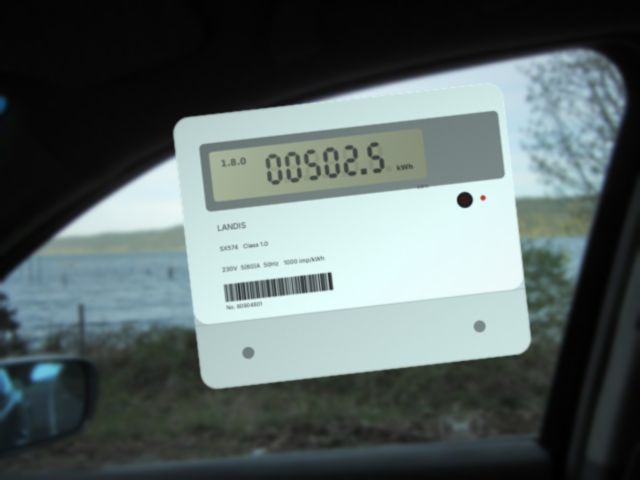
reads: **502.5** kWh
